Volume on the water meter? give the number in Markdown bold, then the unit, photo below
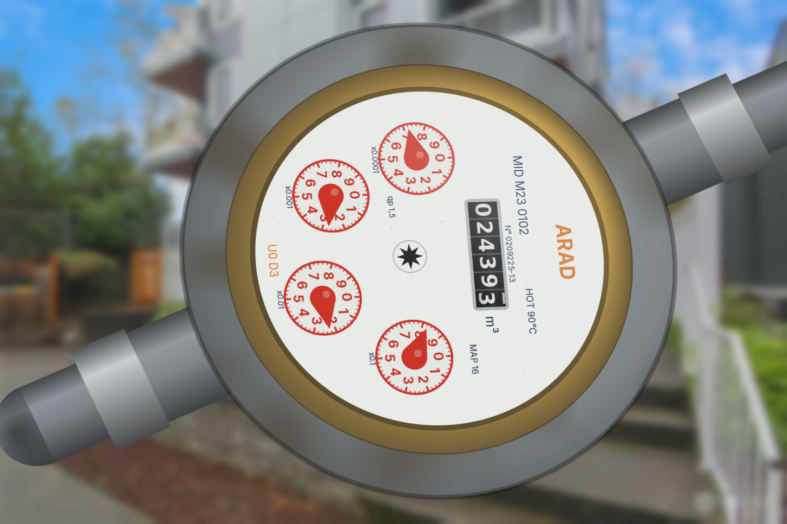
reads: **24392.8227** m³
